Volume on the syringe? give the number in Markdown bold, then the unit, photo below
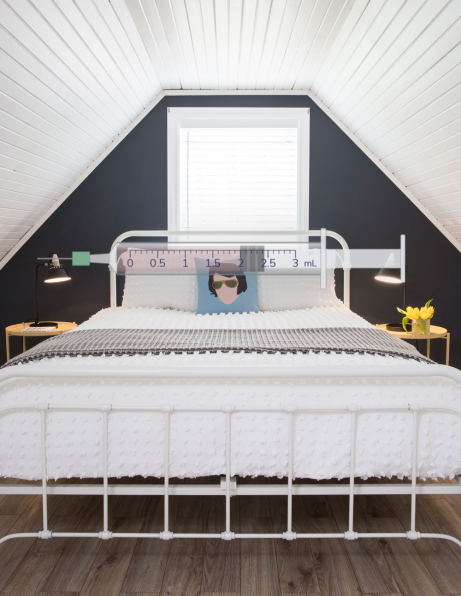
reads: **2** mL
